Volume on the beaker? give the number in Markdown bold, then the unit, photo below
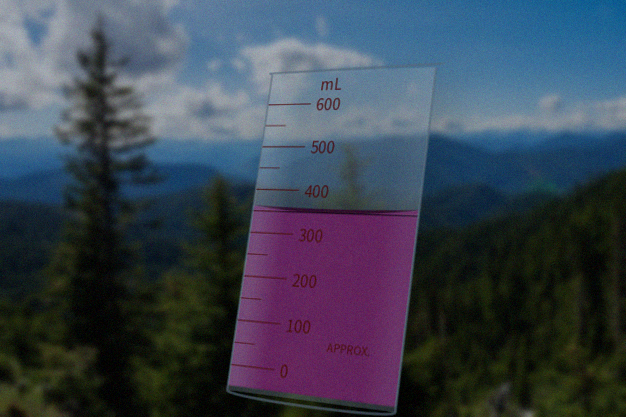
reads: **350** mL
